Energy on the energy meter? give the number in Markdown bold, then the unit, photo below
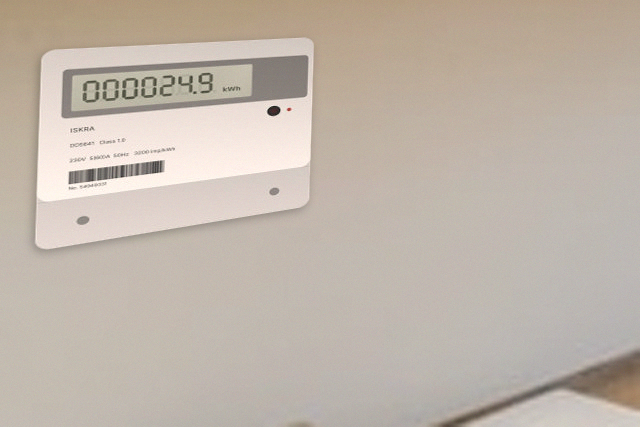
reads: **24.9** kWh
